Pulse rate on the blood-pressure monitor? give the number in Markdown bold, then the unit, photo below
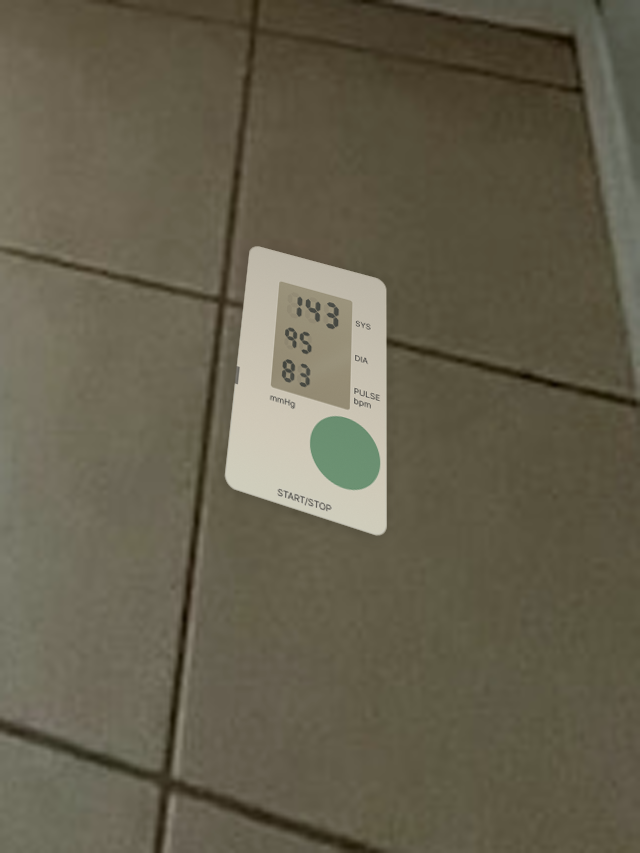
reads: **83** bpm
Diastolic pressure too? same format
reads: **95** mmHg
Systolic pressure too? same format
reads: **143** mmHg
